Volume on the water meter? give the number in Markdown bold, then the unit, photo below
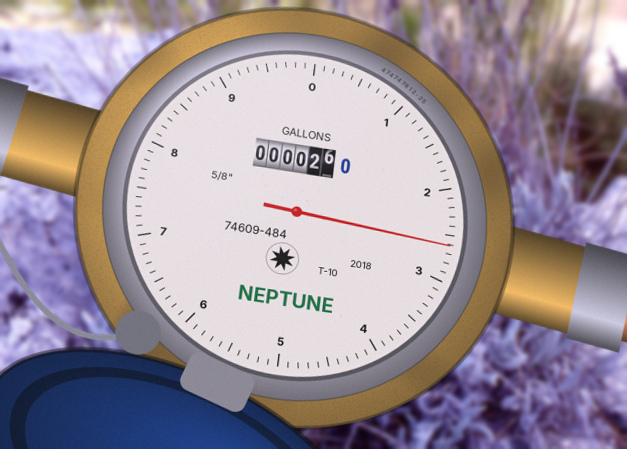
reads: **262.6** gal
